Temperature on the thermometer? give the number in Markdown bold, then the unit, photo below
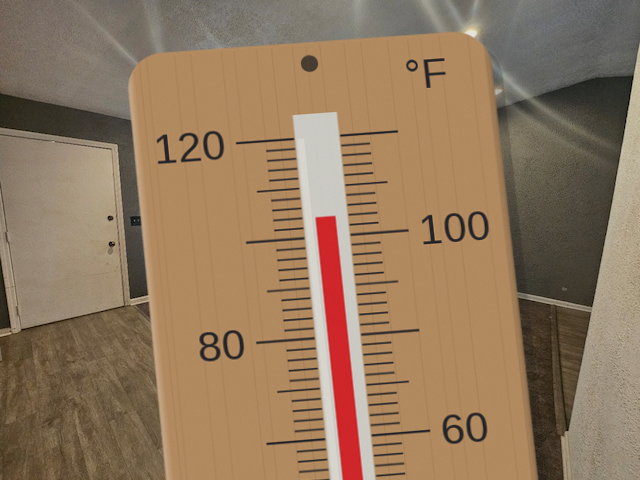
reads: **104** °F
